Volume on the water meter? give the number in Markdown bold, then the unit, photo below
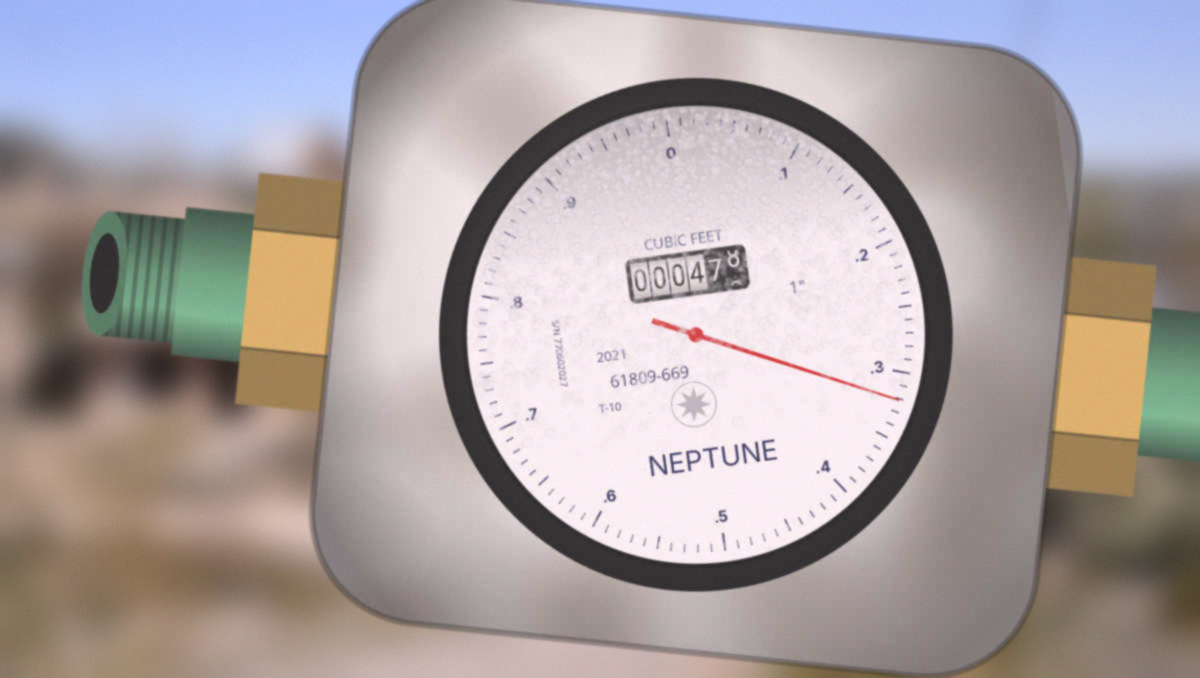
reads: **478.32** ft³
